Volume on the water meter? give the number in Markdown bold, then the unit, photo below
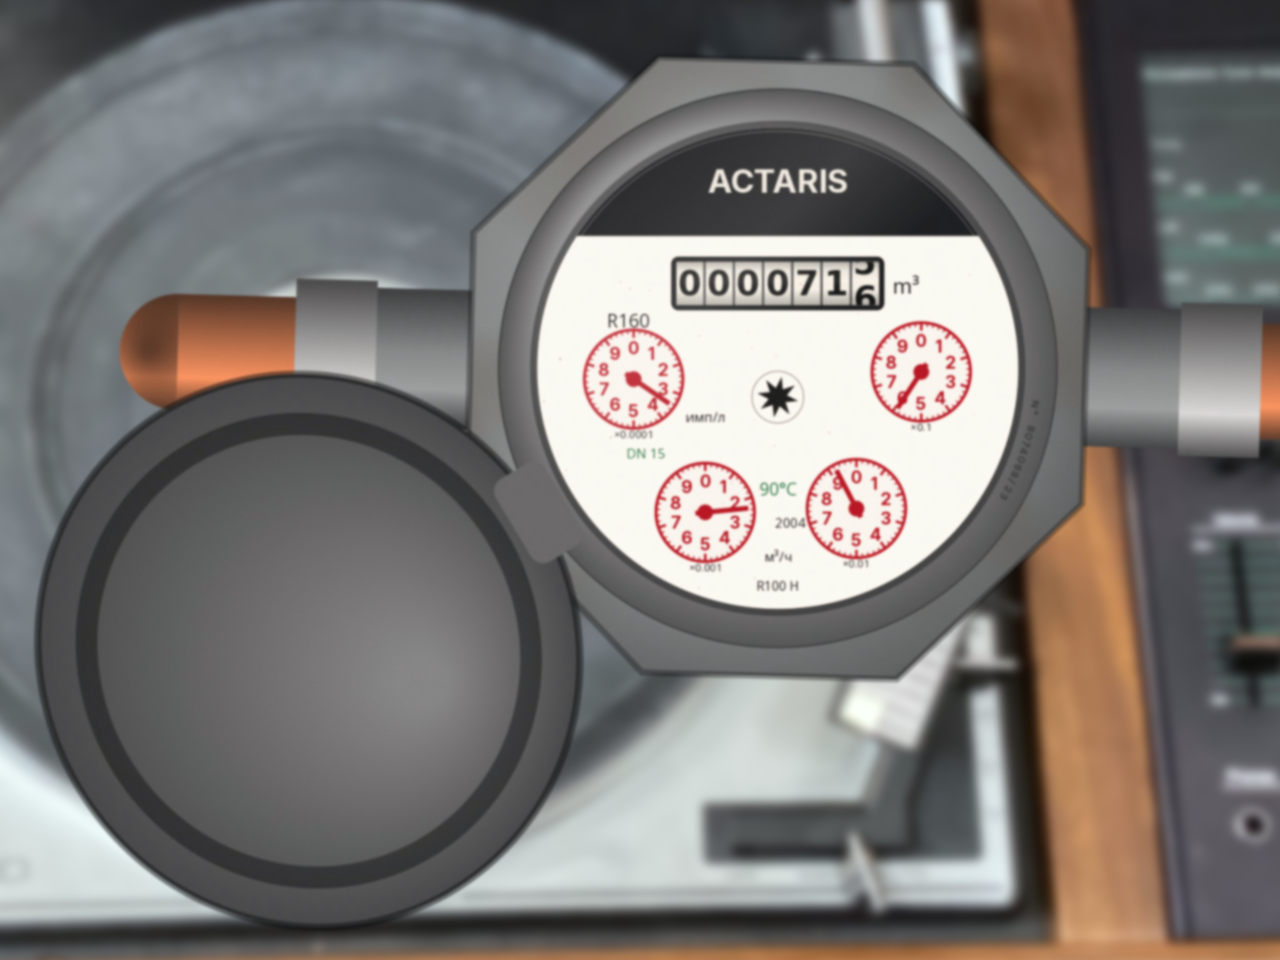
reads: **715.5923** m³
